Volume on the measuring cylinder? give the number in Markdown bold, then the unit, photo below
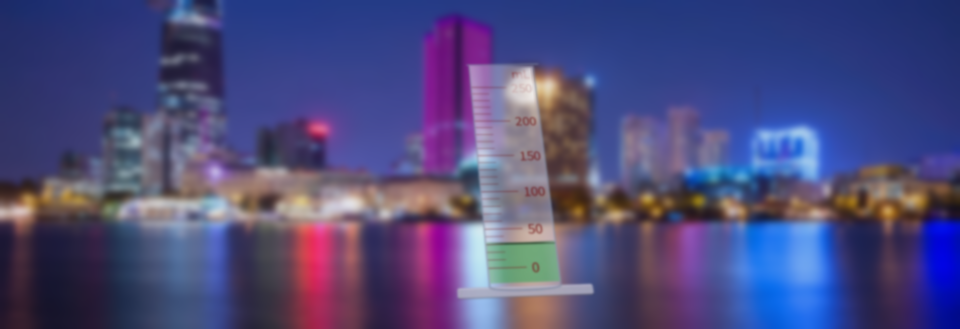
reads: **30** mL
